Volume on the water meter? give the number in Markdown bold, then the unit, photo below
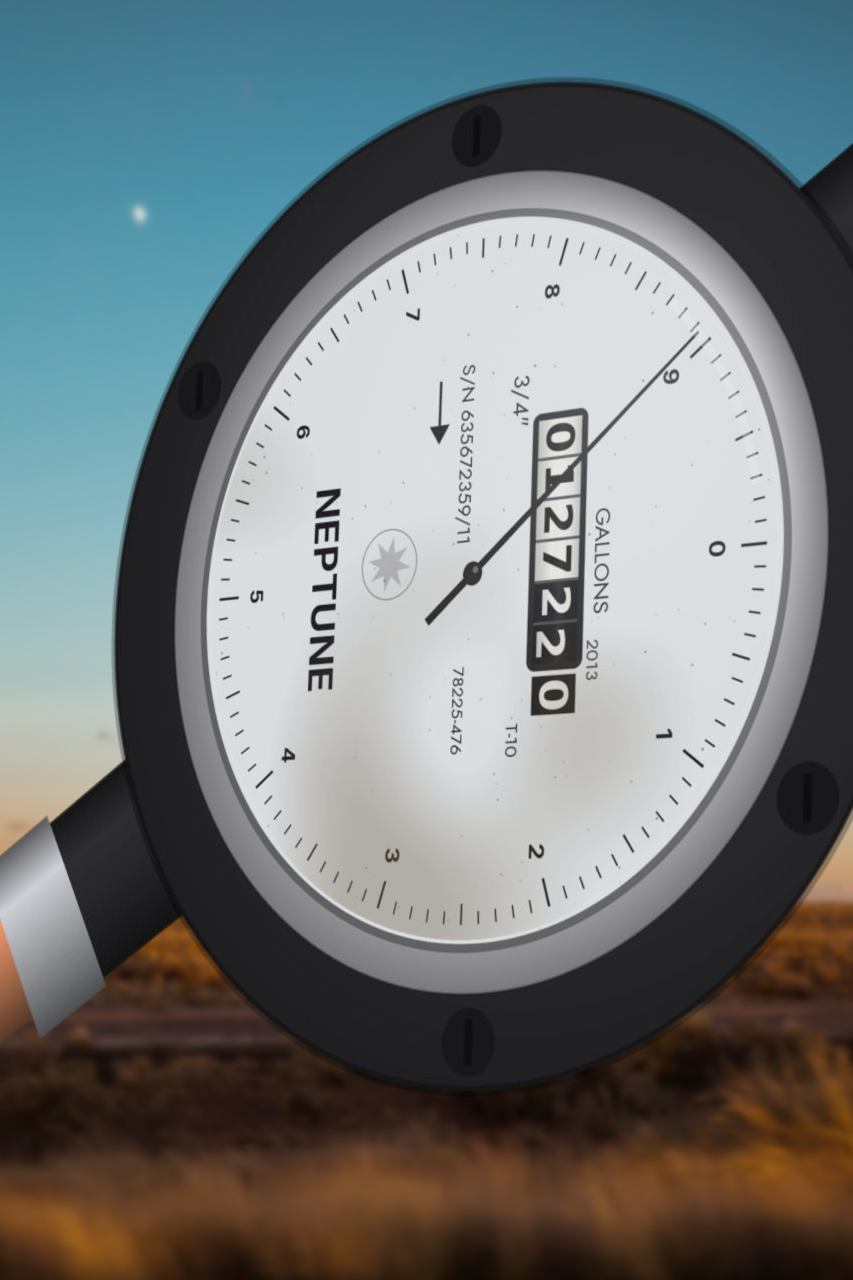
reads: **127218.9** gal
